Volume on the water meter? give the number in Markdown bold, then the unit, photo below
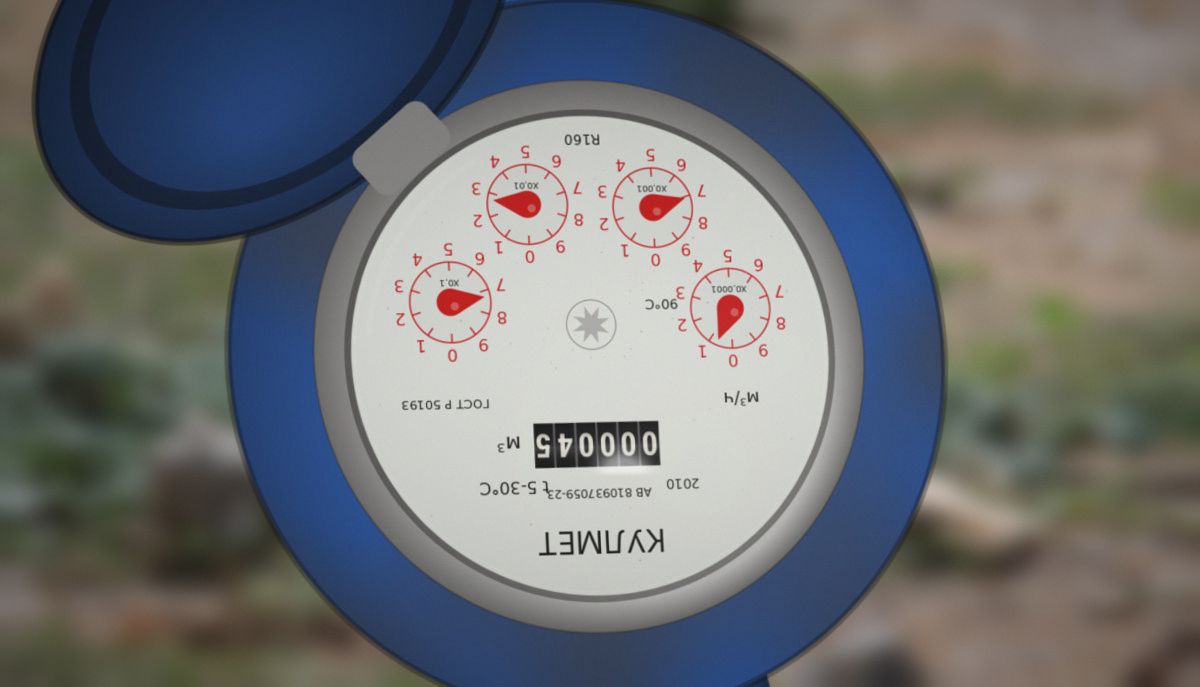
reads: **45.7270** m³
